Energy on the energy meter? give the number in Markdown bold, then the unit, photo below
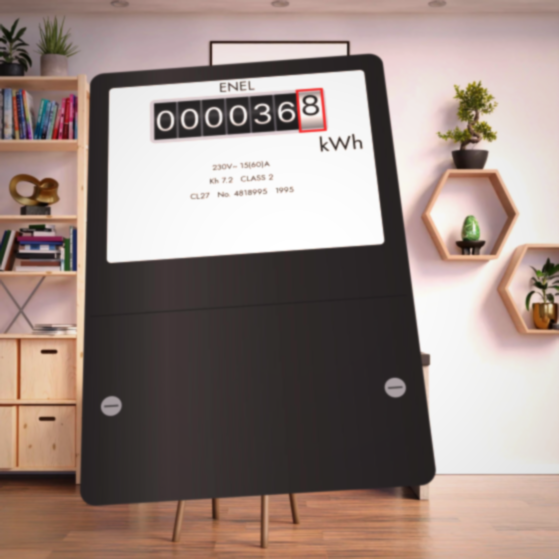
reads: **36.8** kWh
